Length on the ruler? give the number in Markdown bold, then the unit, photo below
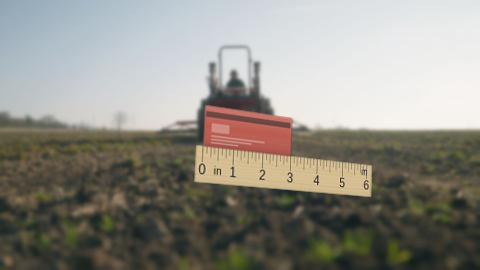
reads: **3** in
